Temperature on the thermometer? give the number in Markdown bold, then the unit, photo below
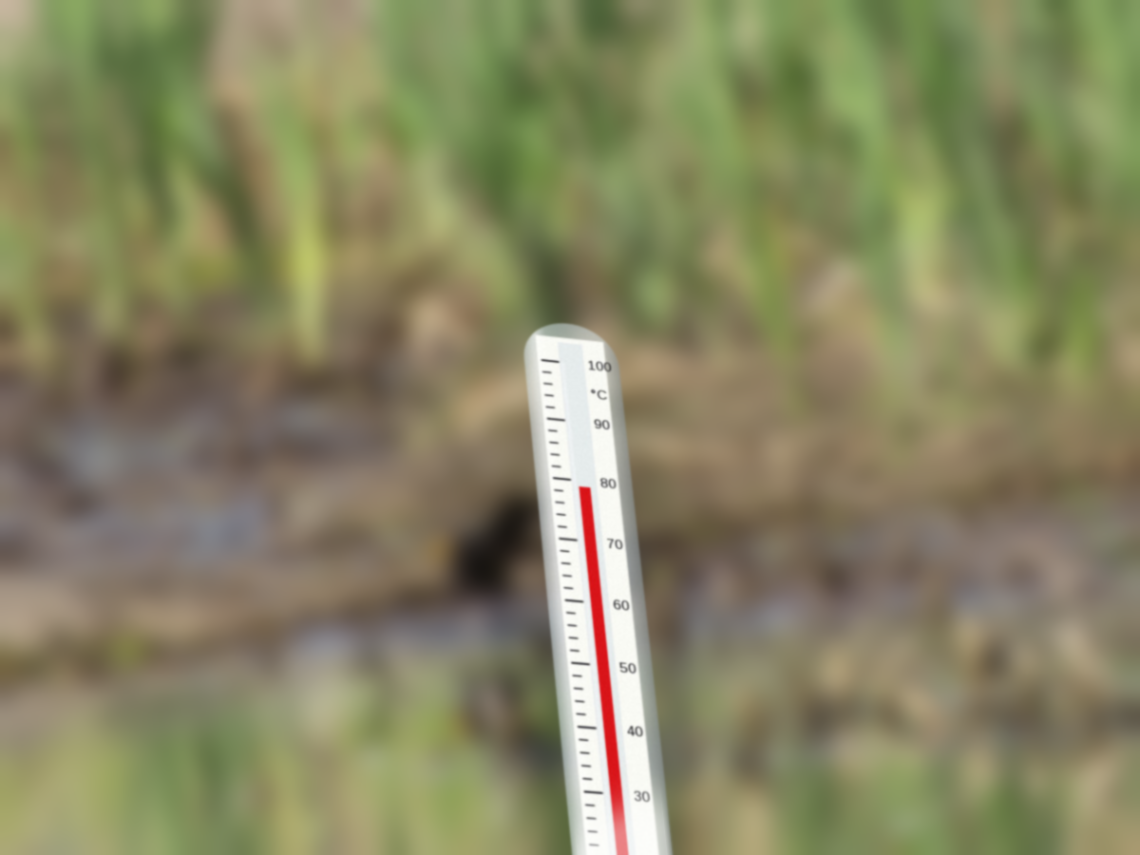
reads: **79** °C
